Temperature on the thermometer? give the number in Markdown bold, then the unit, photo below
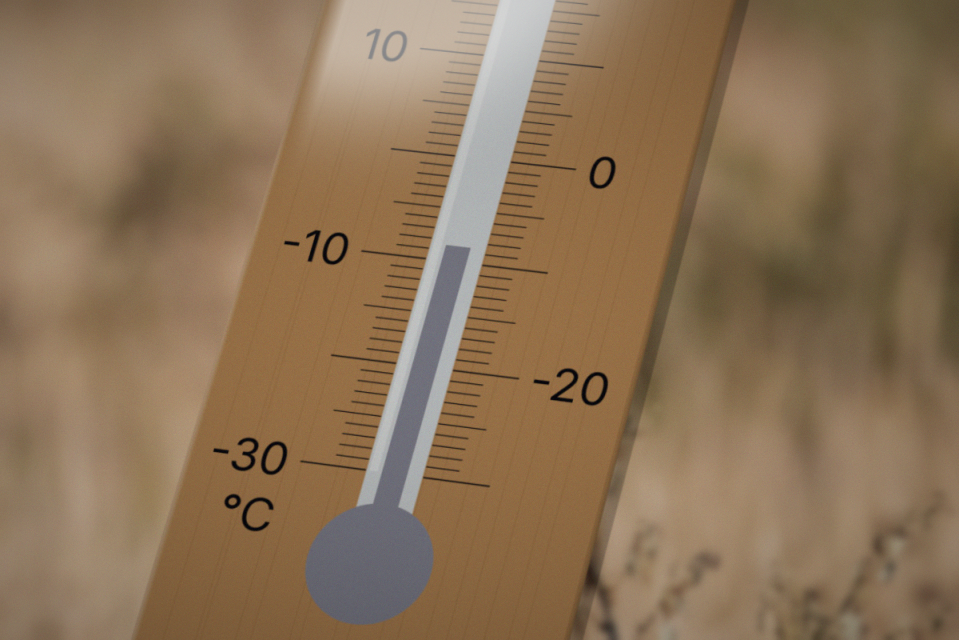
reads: **-8.5** °C
